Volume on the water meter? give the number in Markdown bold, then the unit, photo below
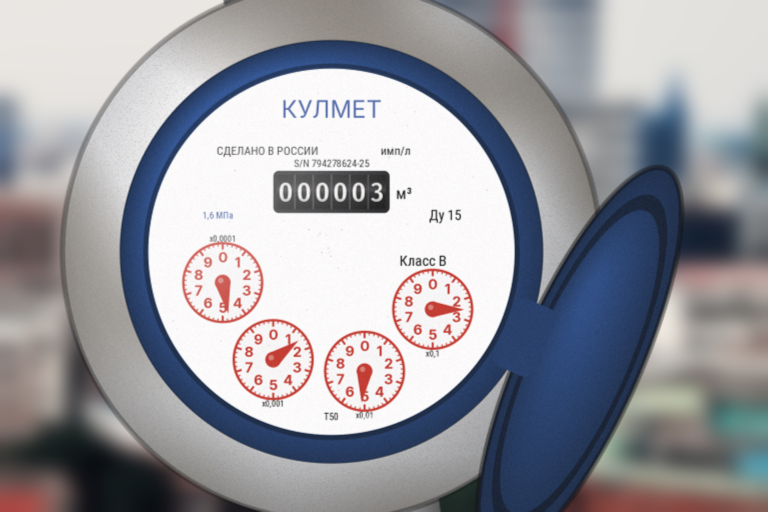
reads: **3.2514** m³
